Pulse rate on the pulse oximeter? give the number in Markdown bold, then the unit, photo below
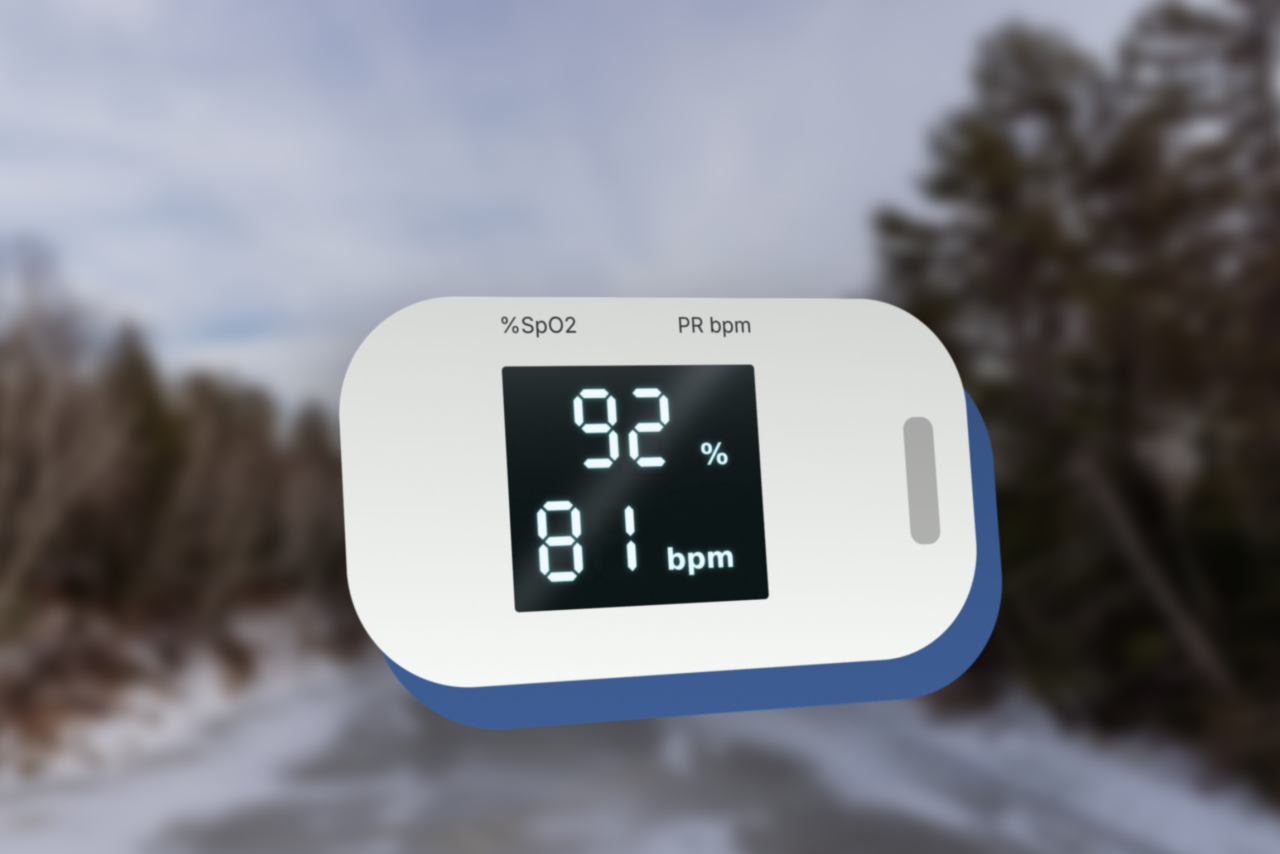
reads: **81** bpm
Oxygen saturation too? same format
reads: **92** %
